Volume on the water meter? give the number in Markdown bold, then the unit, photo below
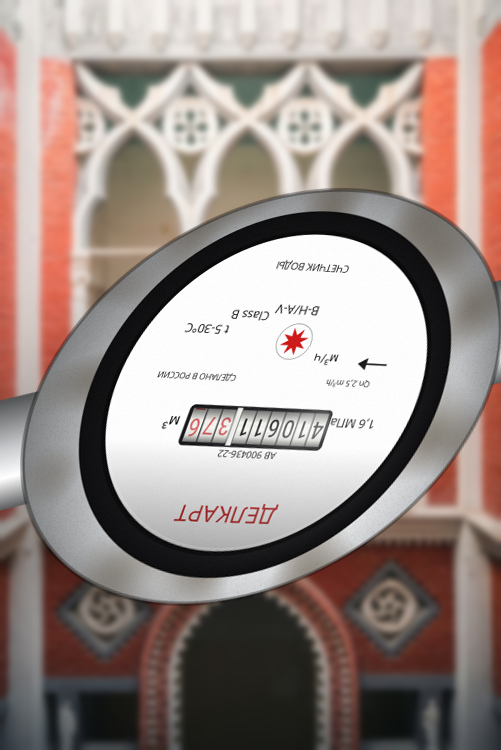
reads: **410611.376** m³
